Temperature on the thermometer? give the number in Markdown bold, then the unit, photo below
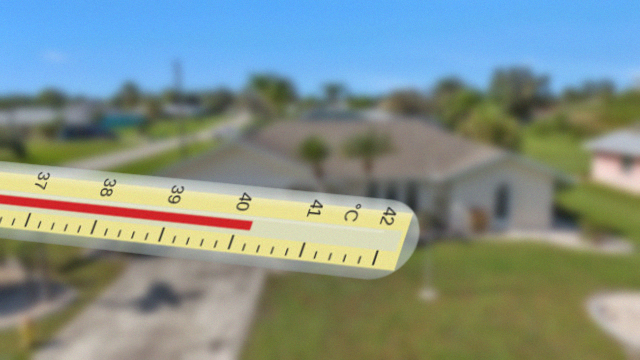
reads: **40.2** °C
